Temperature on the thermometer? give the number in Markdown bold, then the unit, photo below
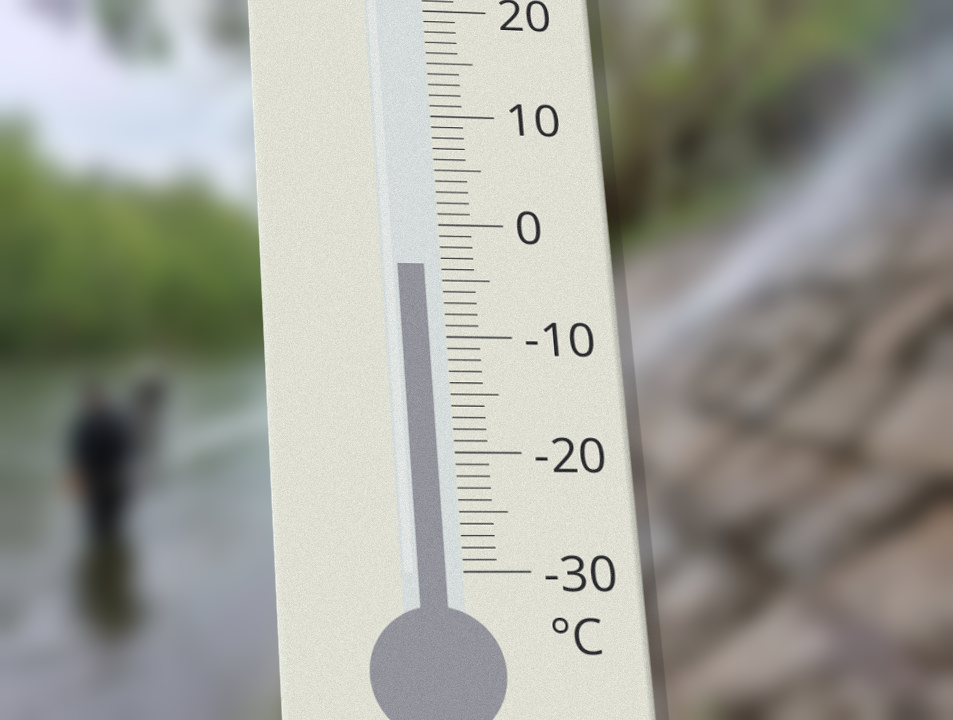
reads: **-3.5** °C
